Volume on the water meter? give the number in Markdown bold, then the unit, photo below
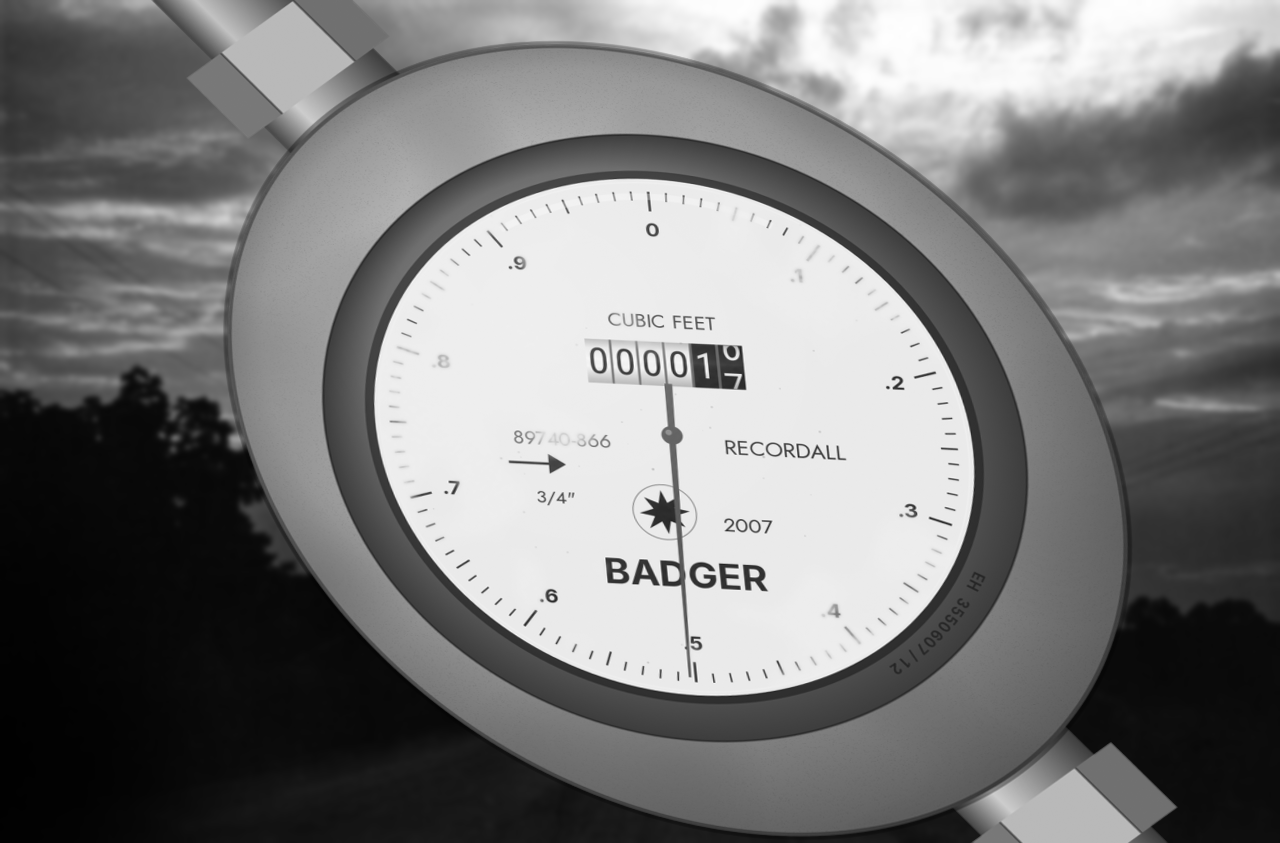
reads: **16.50** ft³
